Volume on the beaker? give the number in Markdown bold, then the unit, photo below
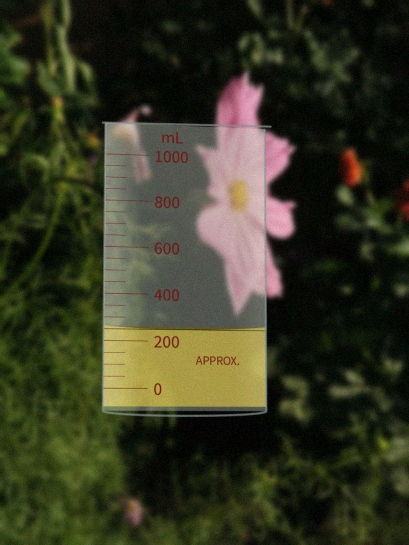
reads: **250** mL
